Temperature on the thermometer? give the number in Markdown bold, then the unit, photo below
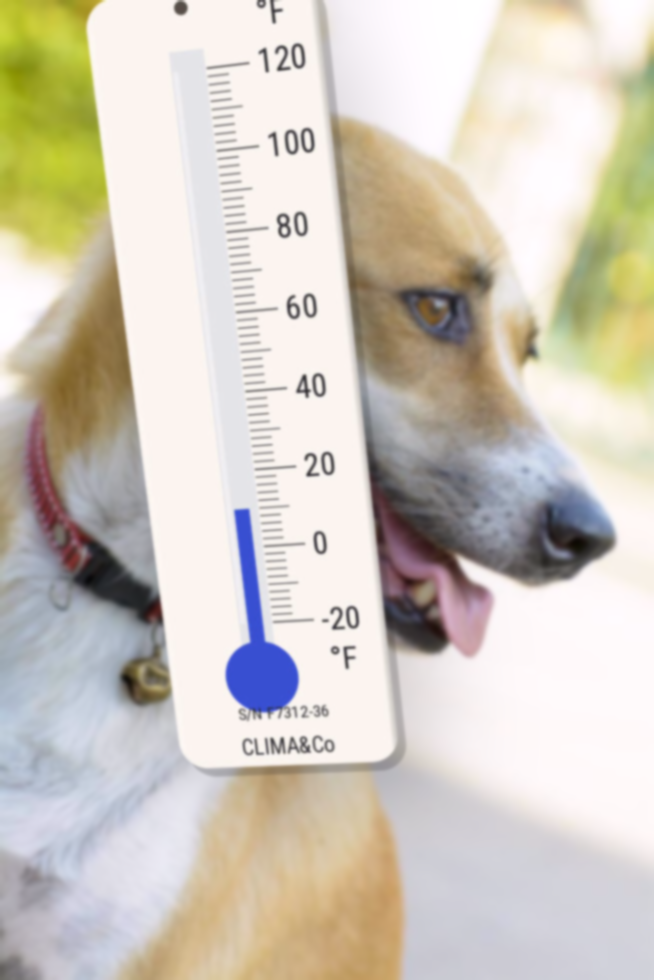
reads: **10** °F
